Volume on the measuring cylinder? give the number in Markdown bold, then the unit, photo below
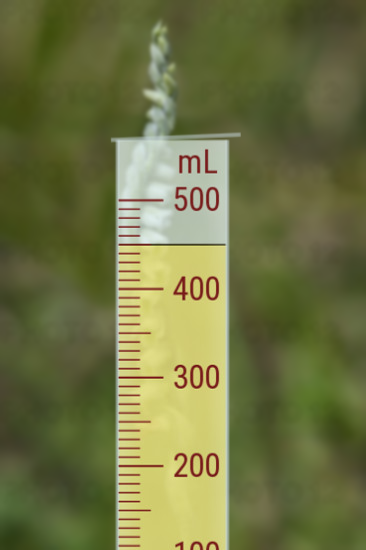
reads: **450** mL
